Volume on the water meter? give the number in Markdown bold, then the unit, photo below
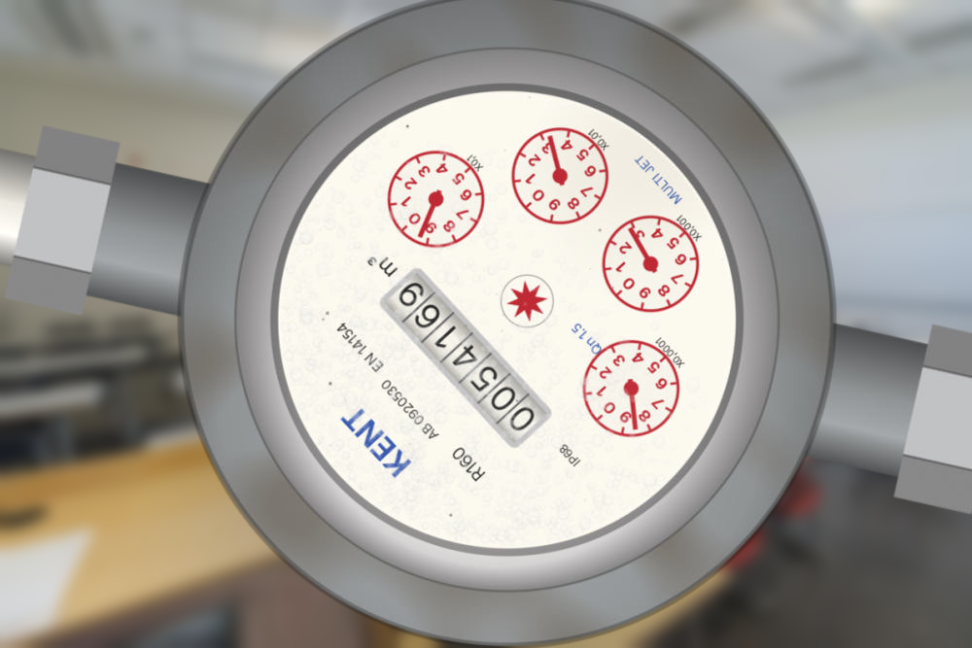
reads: **54168.9328** m³
